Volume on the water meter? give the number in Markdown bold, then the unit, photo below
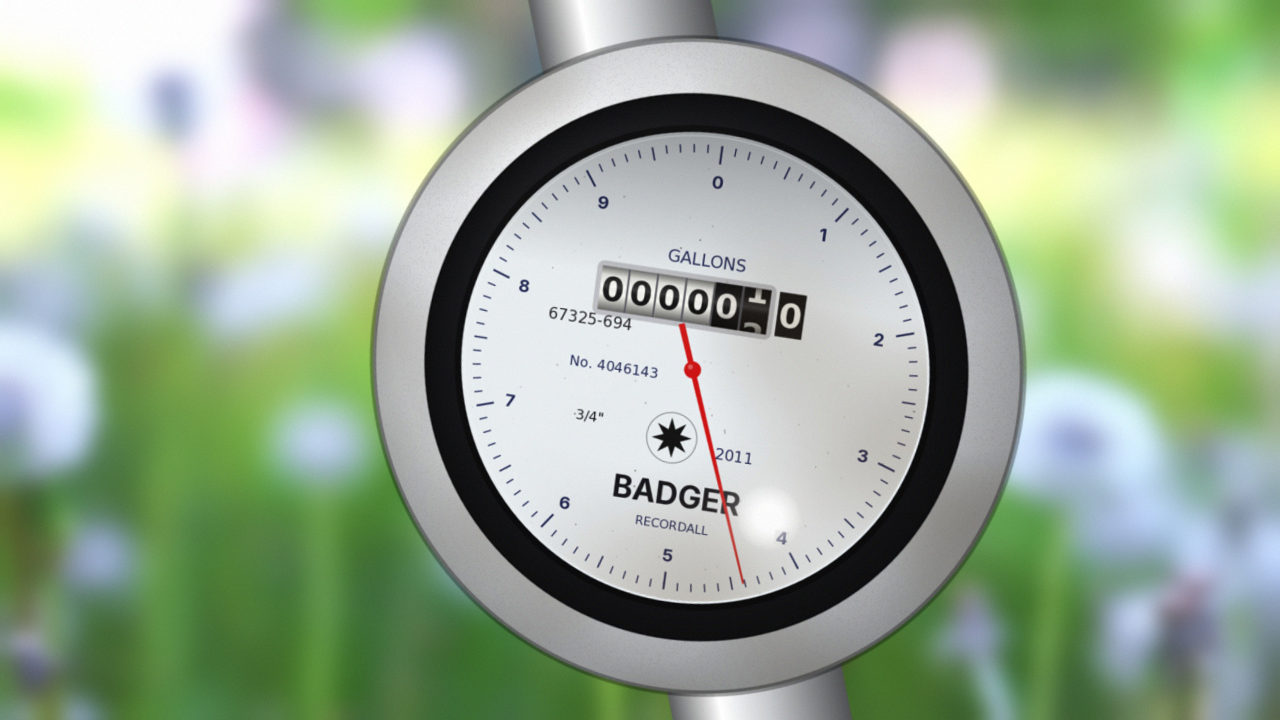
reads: **14.4** gal
